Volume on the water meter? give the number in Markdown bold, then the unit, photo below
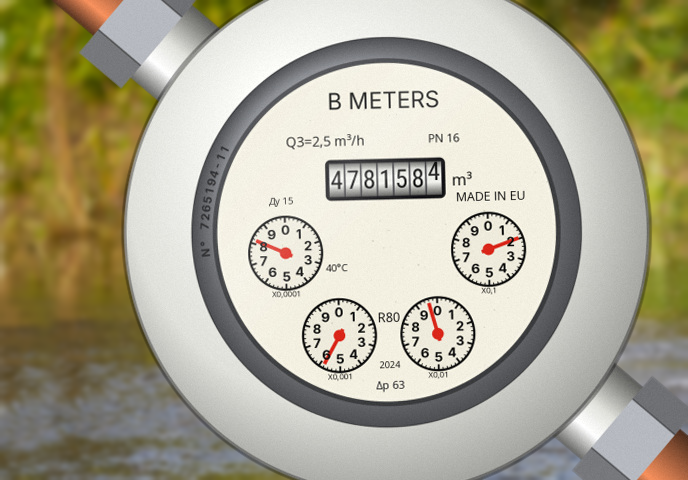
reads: **4781584.1958** m³
